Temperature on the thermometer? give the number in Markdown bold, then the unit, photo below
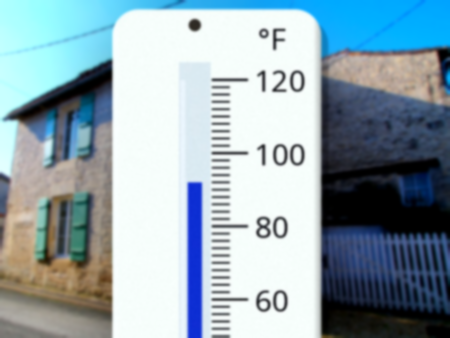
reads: **92** °F
